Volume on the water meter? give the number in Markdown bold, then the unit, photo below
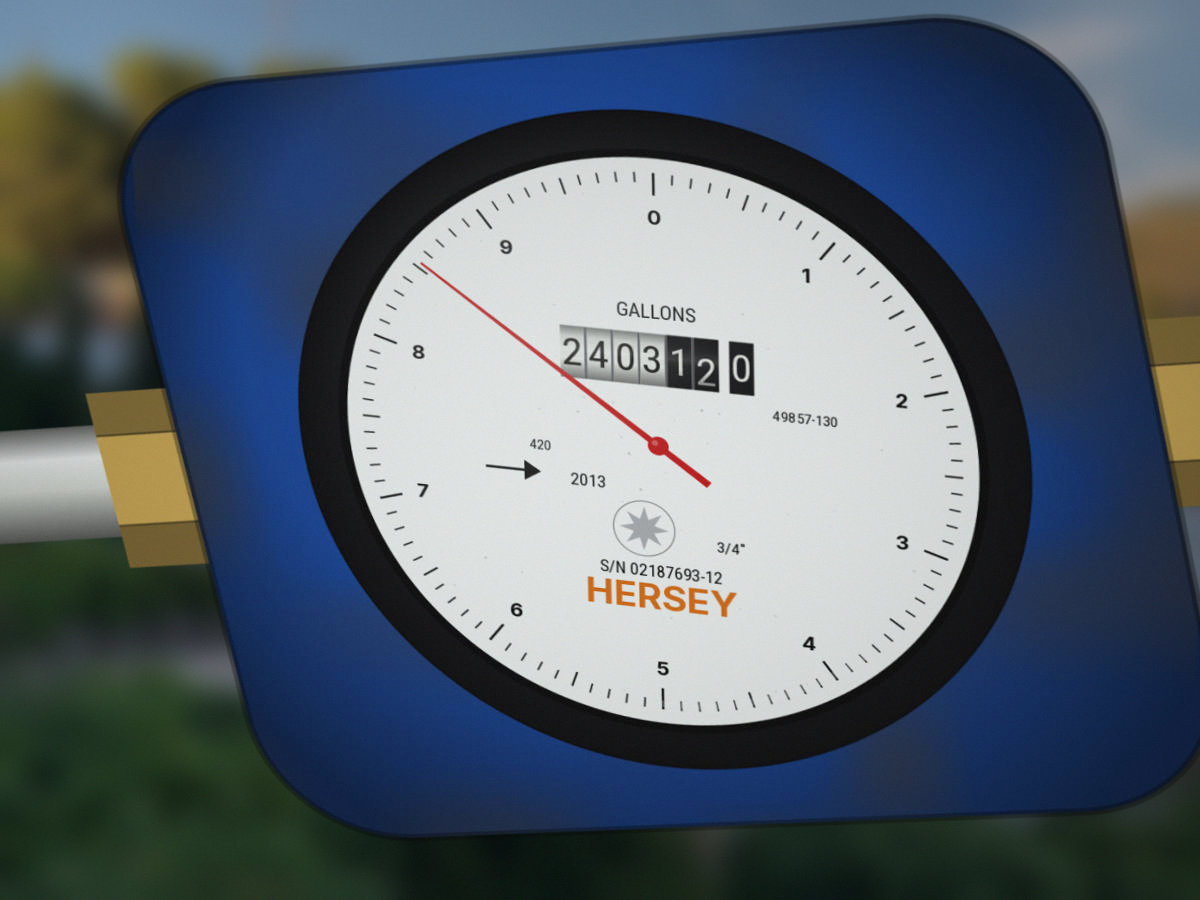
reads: **2403118.5** gal
